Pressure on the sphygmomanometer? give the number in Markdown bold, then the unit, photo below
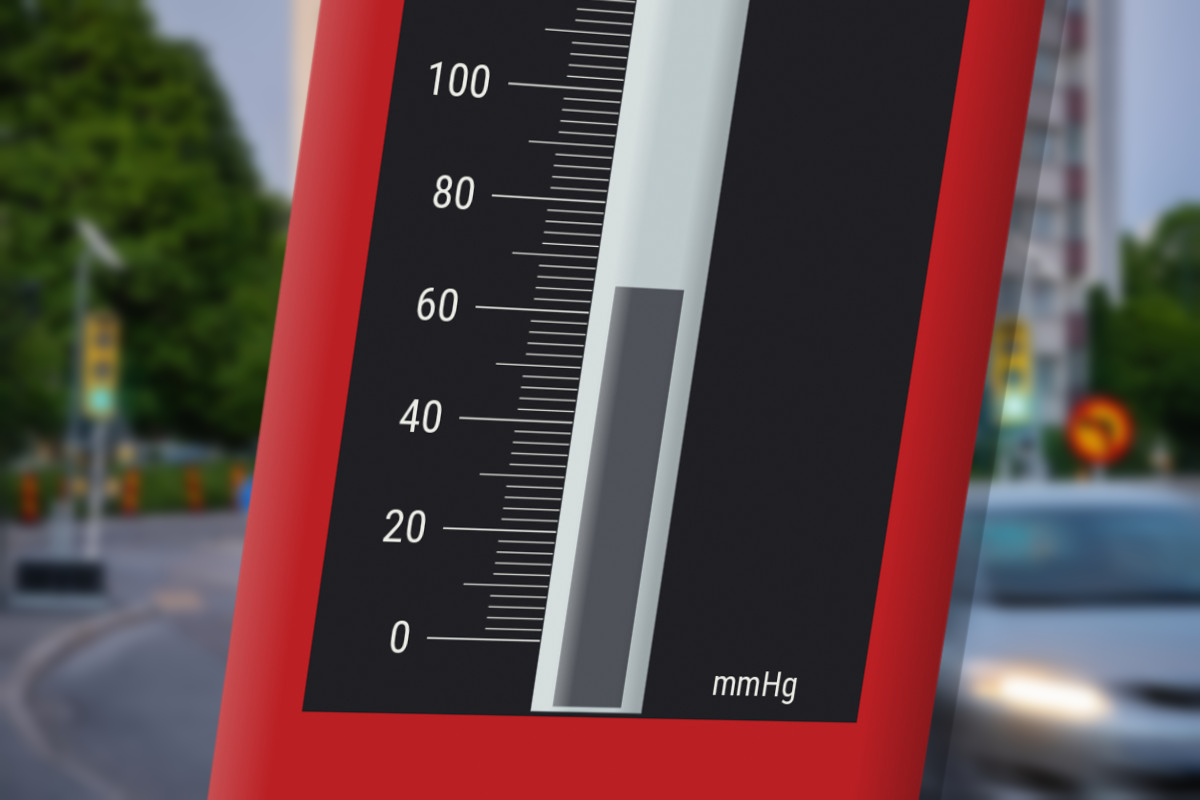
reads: **65** mmHg
